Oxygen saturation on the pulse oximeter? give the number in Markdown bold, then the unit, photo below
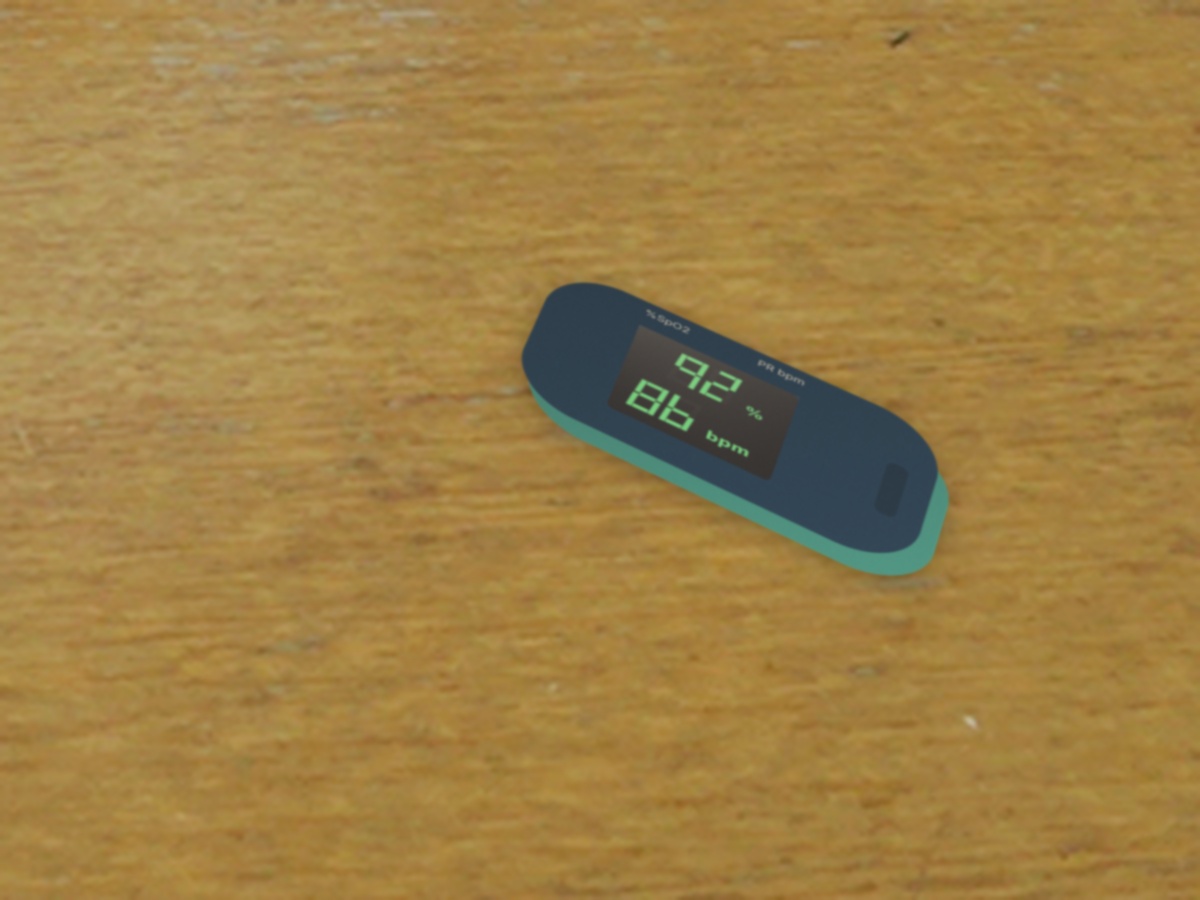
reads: **92** %
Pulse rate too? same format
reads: **86** bpm
